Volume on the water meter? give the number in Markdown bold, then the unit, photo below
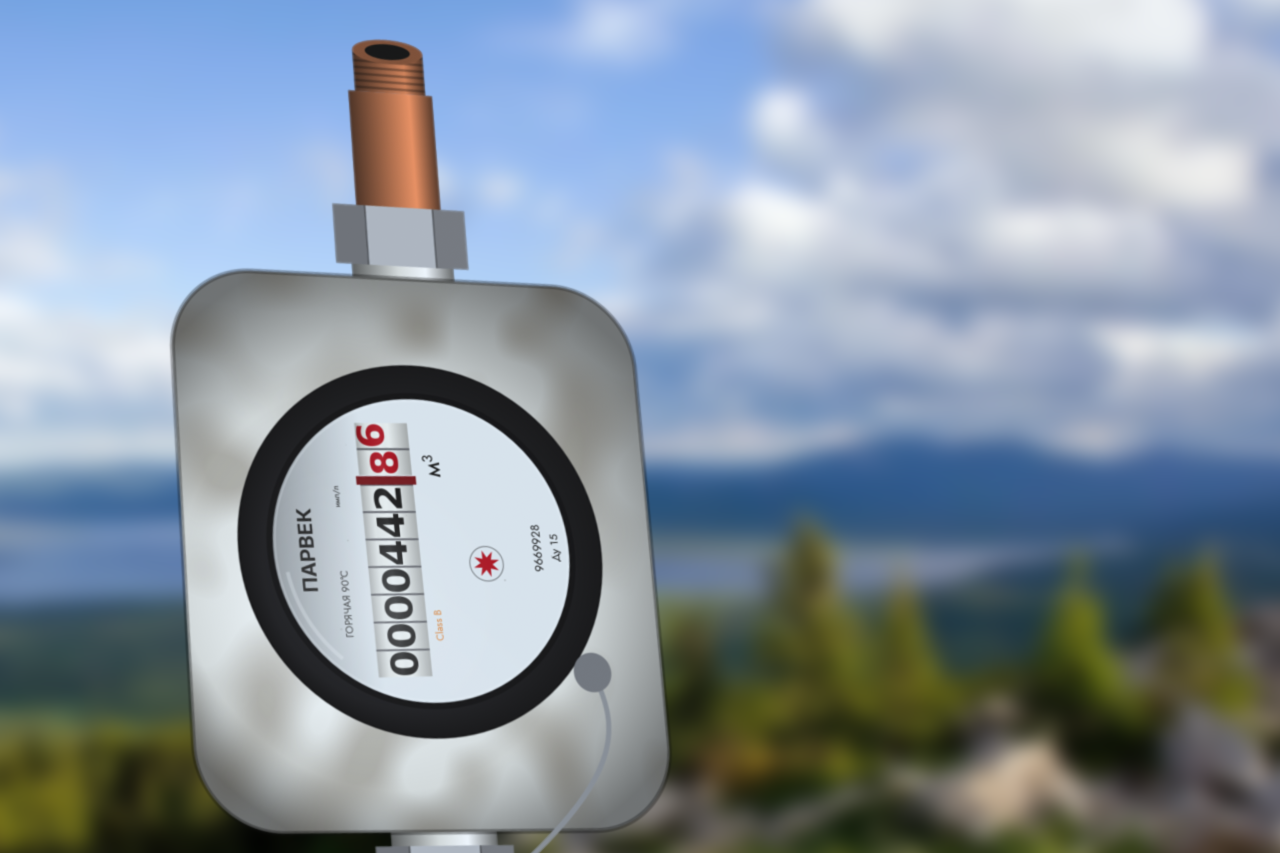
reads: **442.86** m³
